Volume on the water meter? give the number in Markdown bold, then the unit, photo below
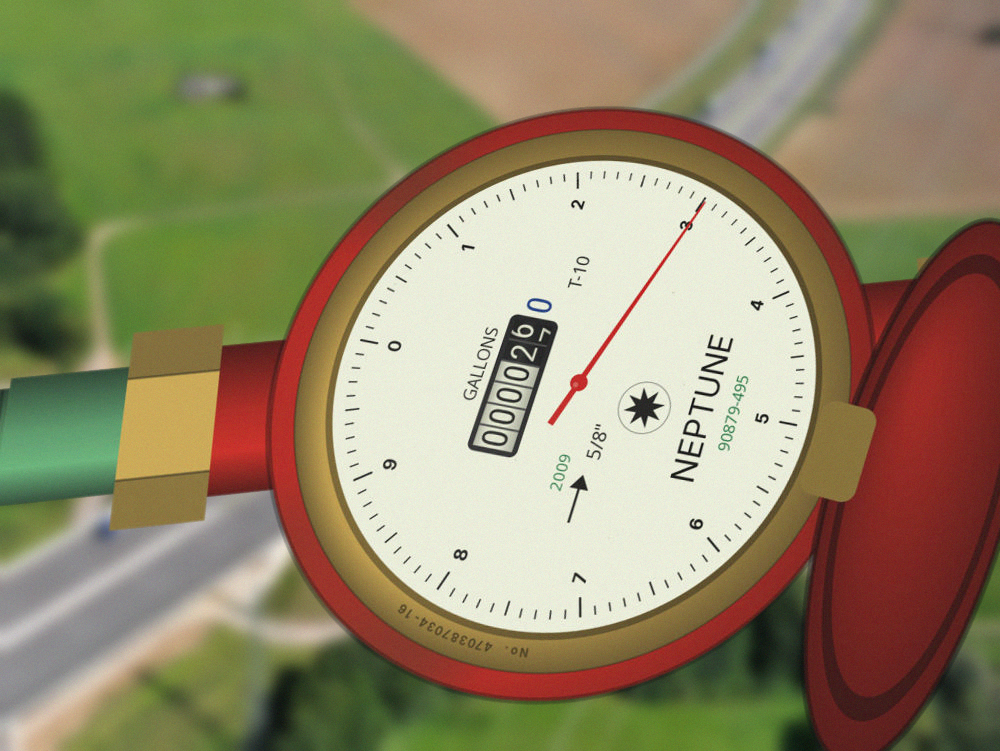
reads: **263.0** gal
